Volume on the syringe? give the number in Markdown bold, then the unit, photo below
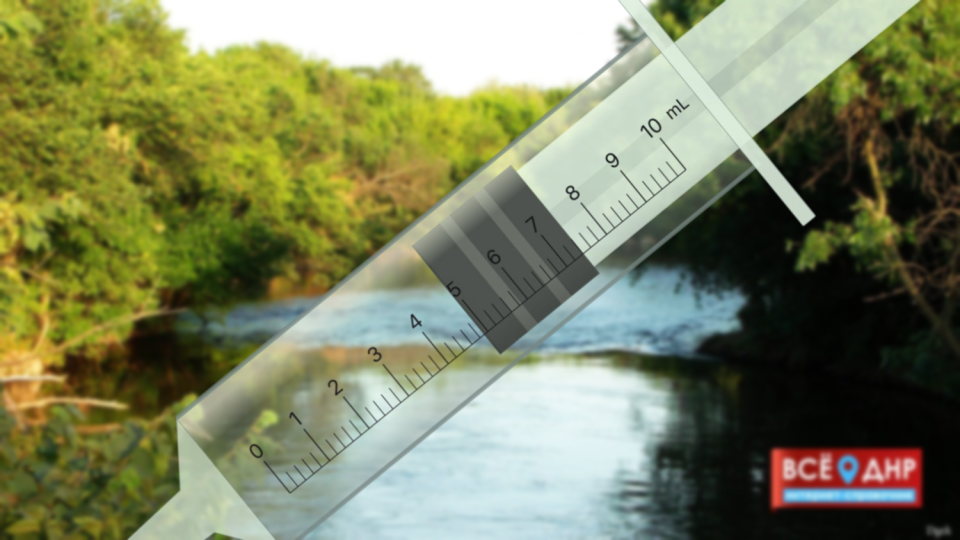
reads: **4.9** mL
